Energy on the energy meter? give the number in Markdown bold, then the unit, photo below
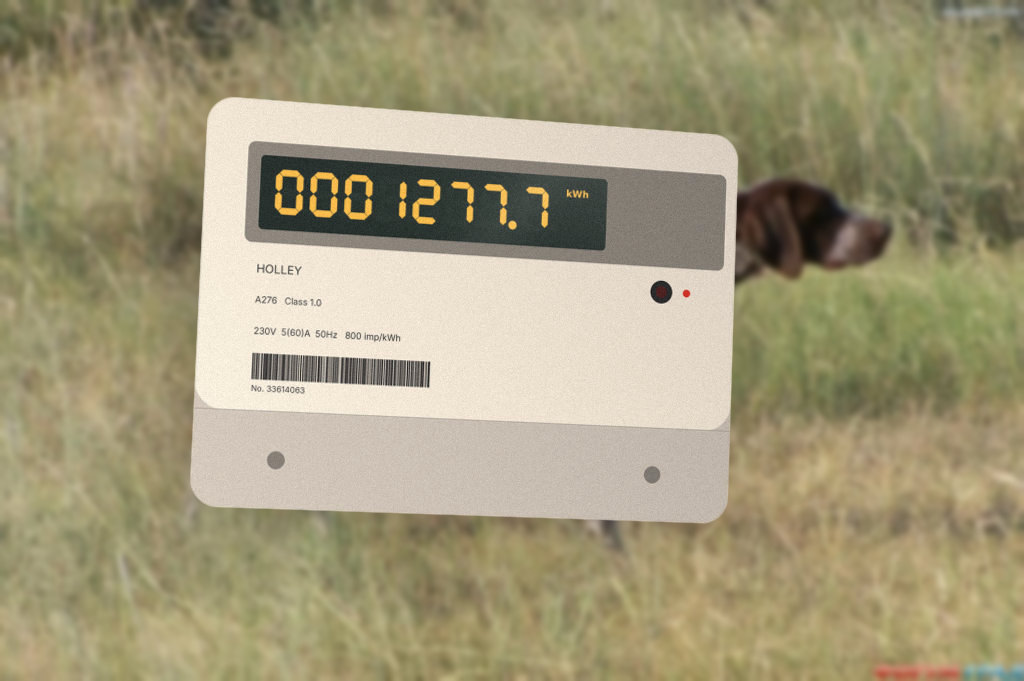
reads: **1277.7** kWh
